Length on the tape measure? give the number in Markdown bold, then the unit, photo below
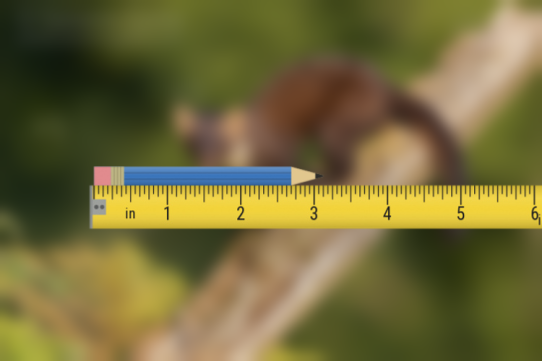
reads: **3.125** in
